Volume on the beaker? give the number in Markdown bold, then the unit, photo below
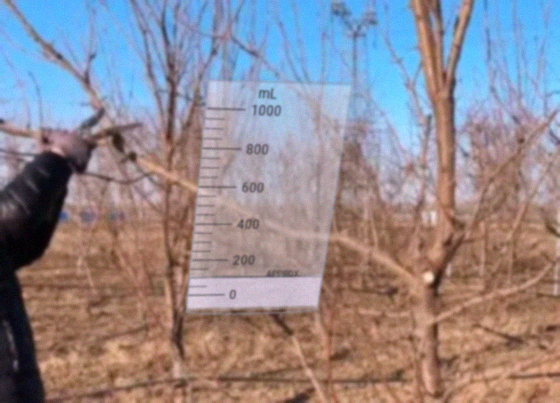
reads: **100** mL
